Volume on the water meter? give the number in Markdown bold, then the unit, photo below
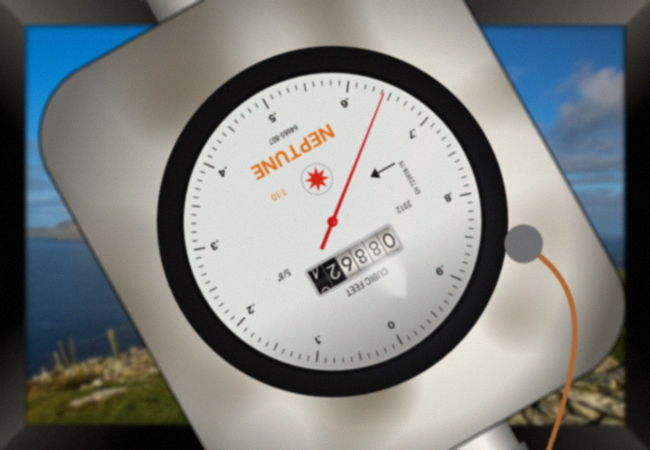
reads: **88623.64** ft³
